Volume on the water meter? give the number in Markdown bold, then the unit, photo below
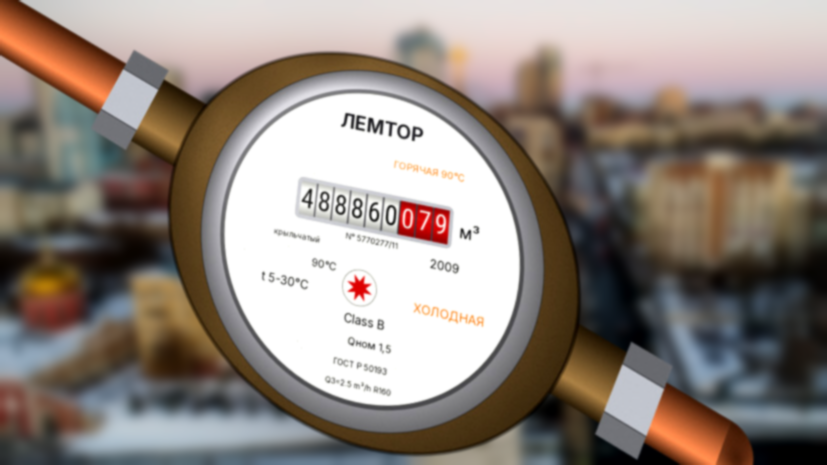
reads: **488860.079** m³
